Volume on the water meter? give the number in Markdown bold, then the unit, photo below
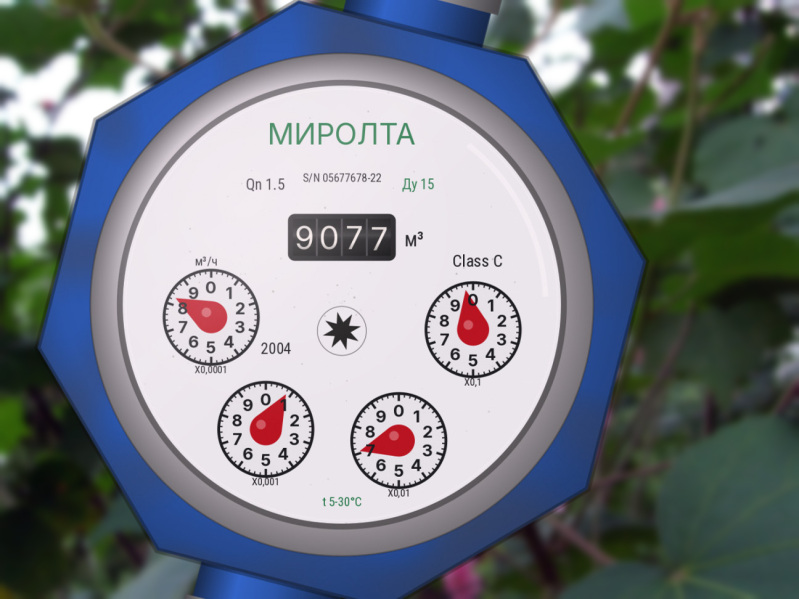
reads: **9076.9708** m³
